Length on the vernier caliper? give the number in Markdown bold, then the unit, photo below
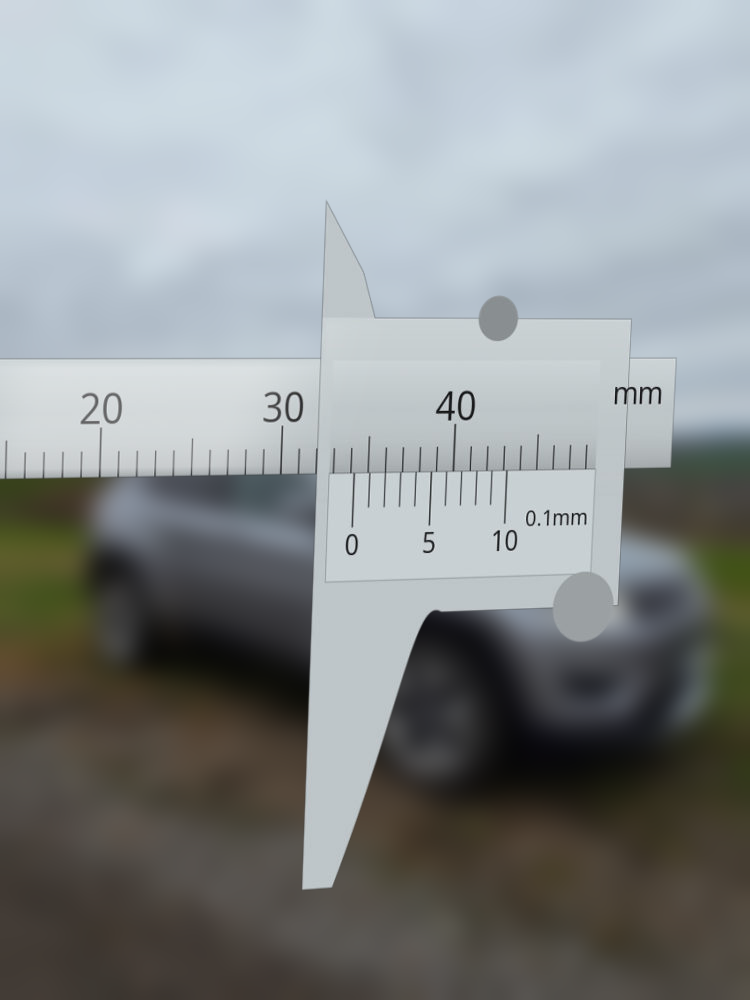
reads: **34.2** mm
